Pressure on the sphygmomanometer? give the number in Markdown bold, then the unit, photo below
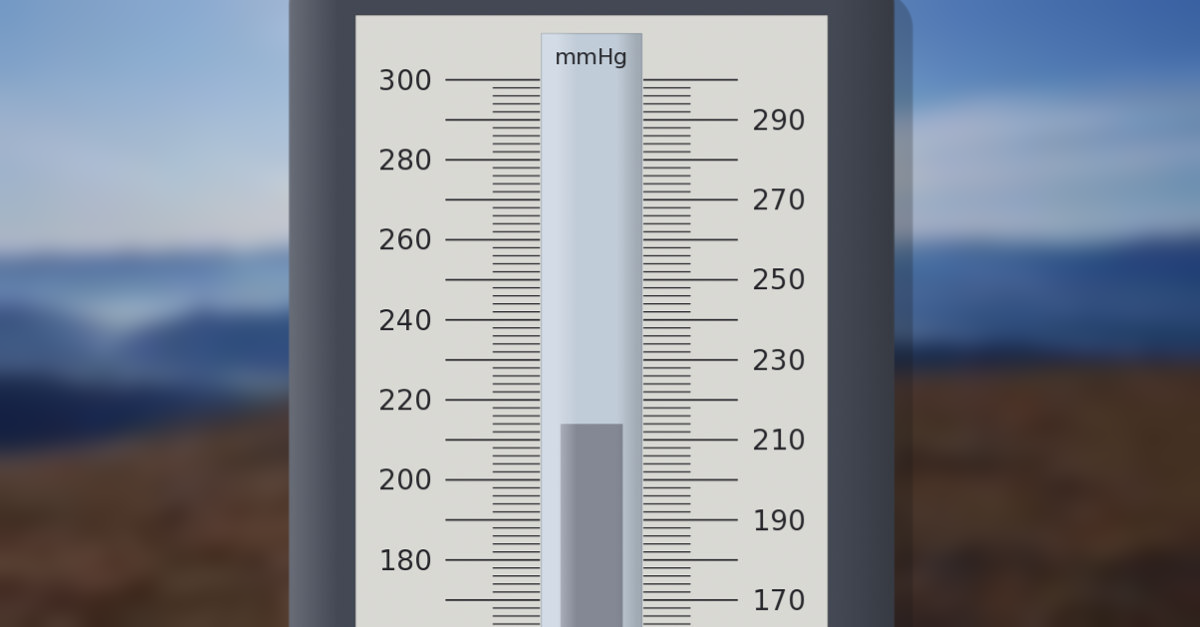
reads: **214** mmHg
